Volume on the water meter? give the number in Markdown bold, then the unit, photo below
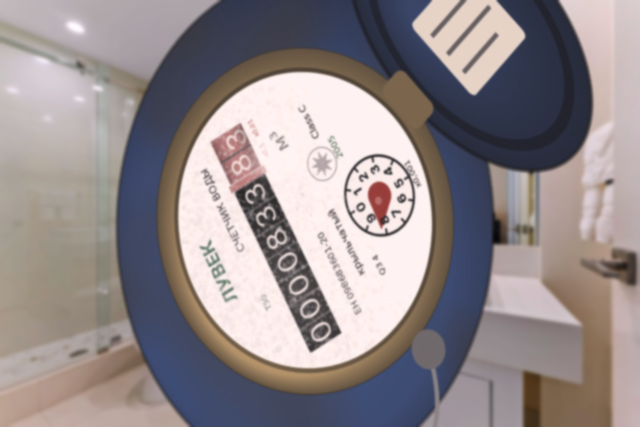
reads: **833.828** m³
